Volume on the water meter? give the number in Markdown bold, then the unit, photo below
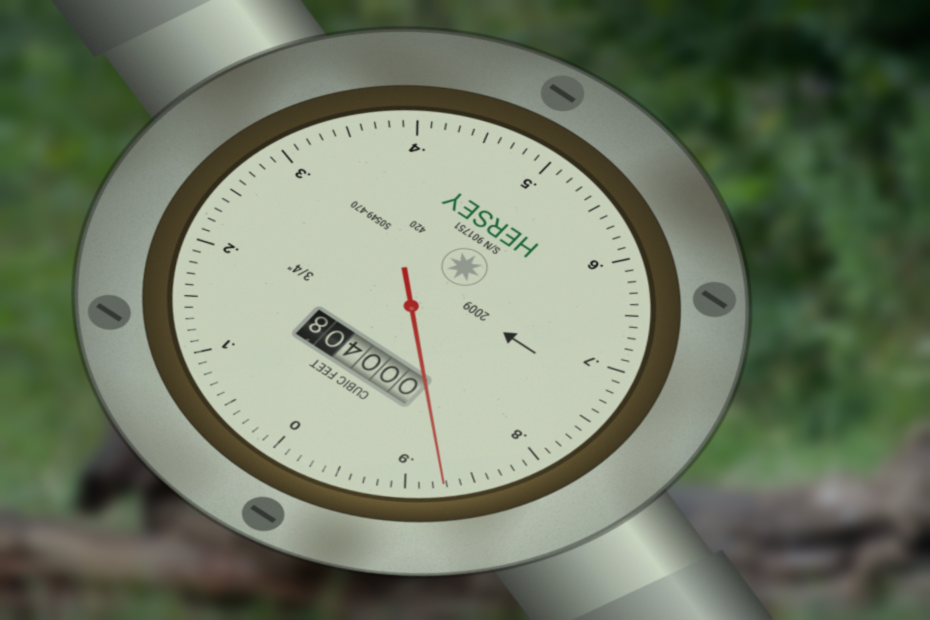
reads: **407.87** ft³
